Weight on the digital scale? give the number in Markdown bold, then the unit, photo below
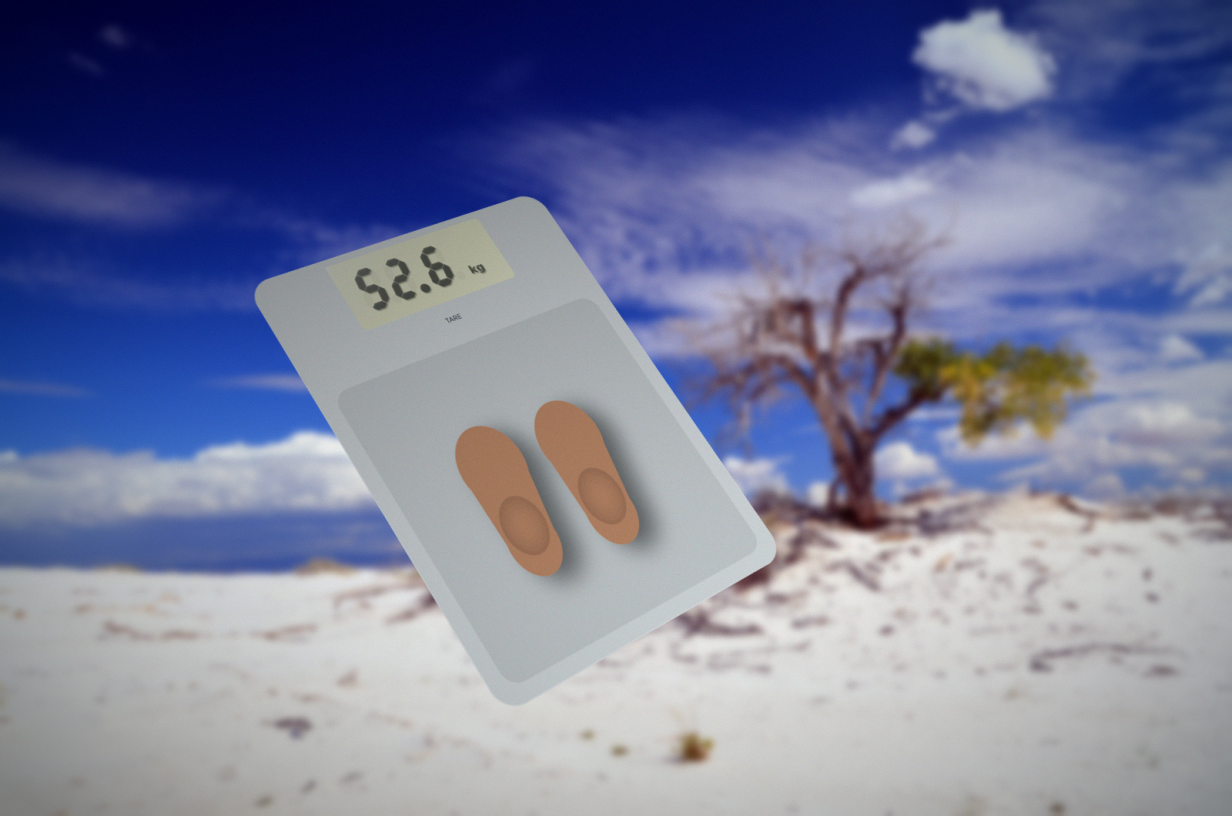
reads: **52.6** kg
